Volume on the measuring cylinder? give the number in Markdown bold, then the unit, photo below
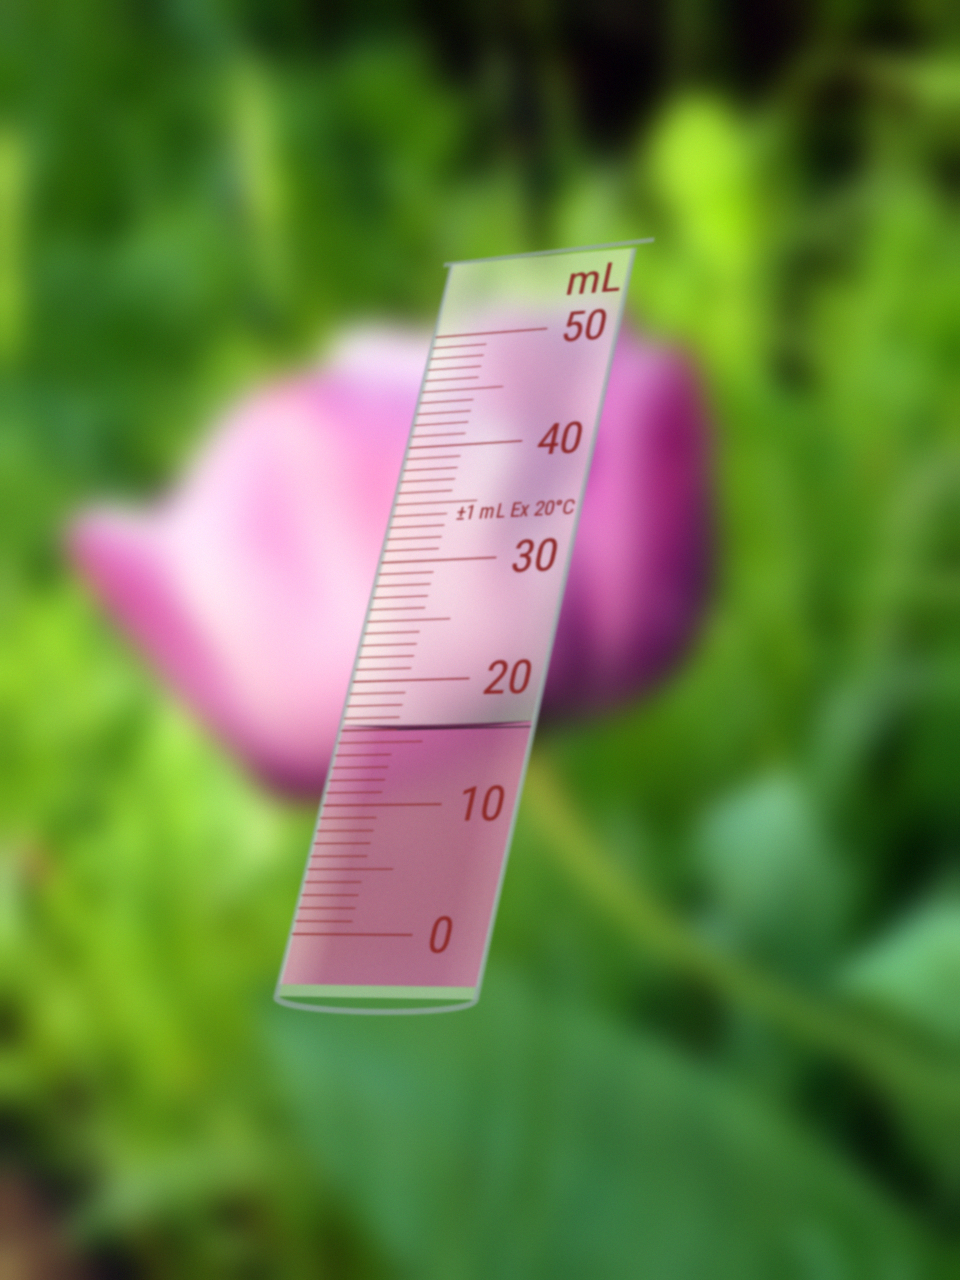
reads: **16** mL
